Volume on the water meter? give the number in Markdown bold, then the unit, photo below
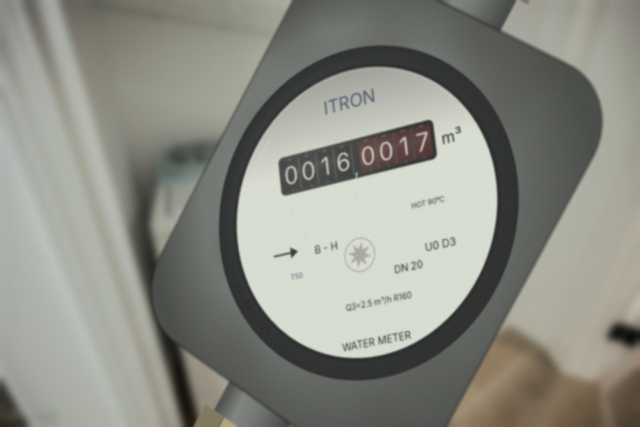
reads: **16.0017** m³
